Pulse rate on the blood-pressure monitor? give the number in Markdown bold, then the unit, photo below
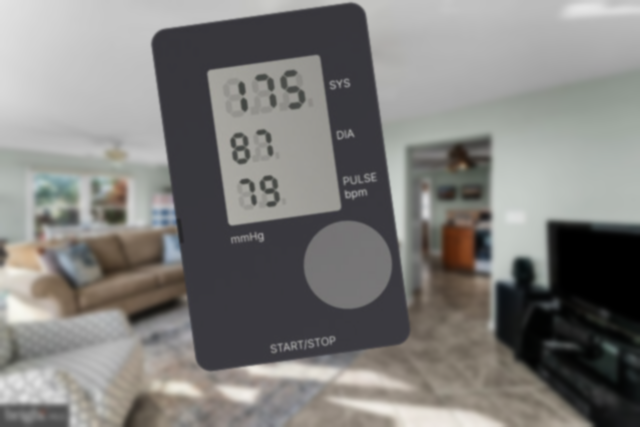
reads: **79** bpm
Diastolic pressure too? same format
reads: **87** mmHg
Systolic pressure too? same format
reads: **175** mmHg
